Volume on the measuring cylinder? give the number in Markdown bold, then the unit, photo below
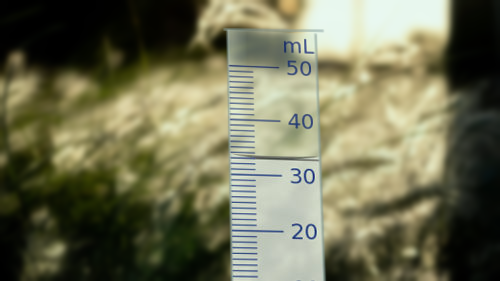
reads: **33** mL
